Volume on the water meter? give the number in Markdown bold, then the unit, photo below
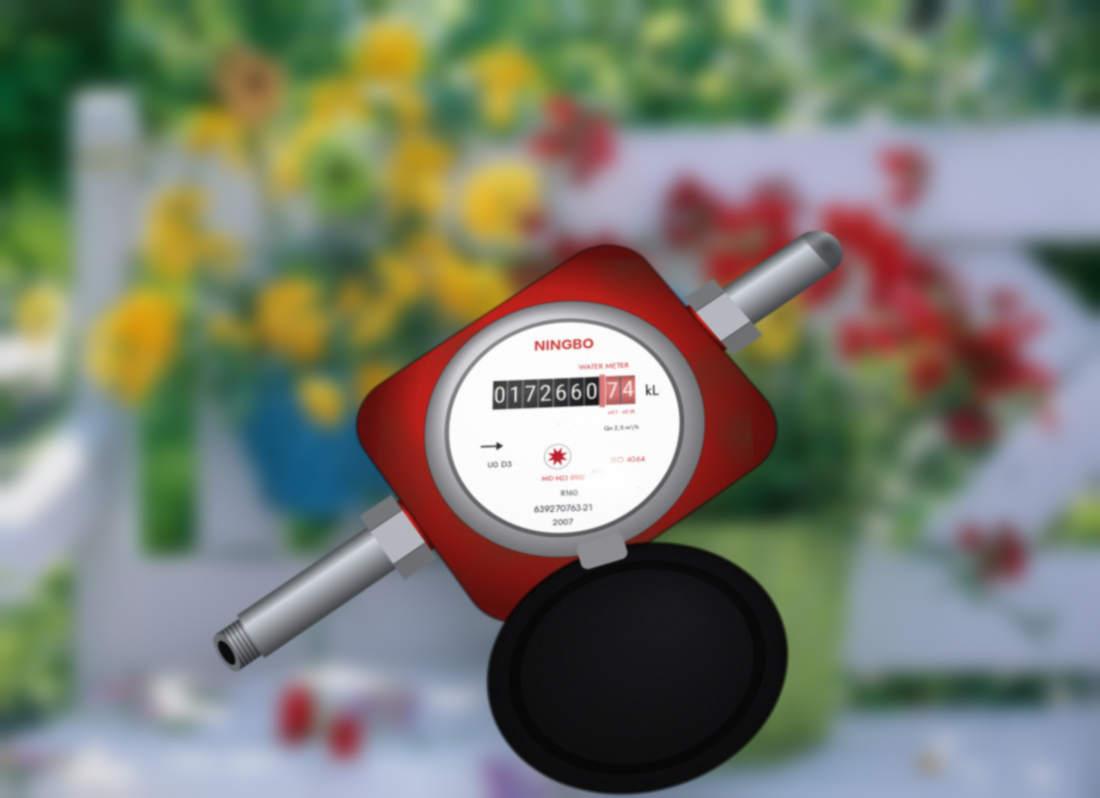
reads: **172660.74** kL
